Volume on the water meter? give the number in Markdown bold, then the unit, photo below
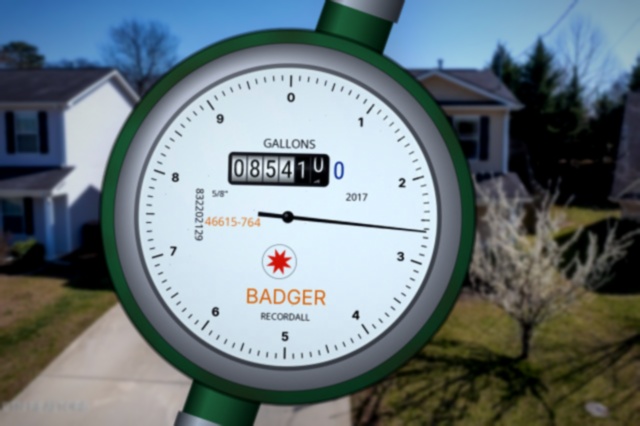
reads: **854102.6** gal
